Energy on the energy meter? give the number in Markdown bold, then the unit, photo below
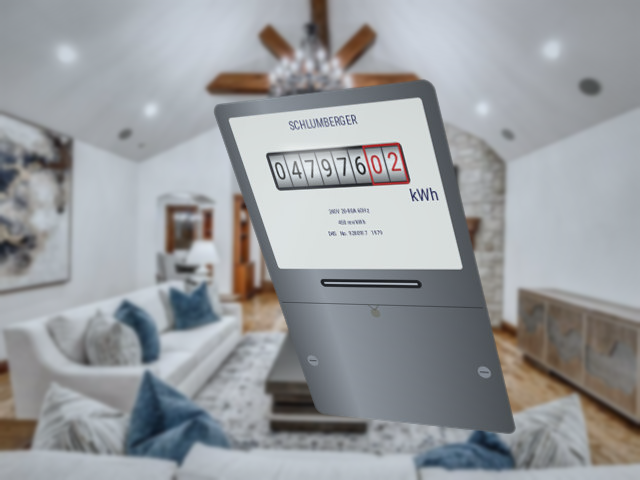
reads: **47976.02** kWh
